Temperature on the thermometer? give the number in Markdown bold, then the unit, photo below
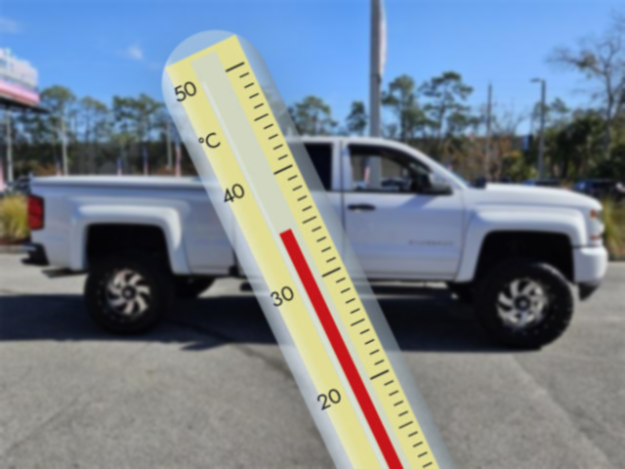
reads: **35** °C
